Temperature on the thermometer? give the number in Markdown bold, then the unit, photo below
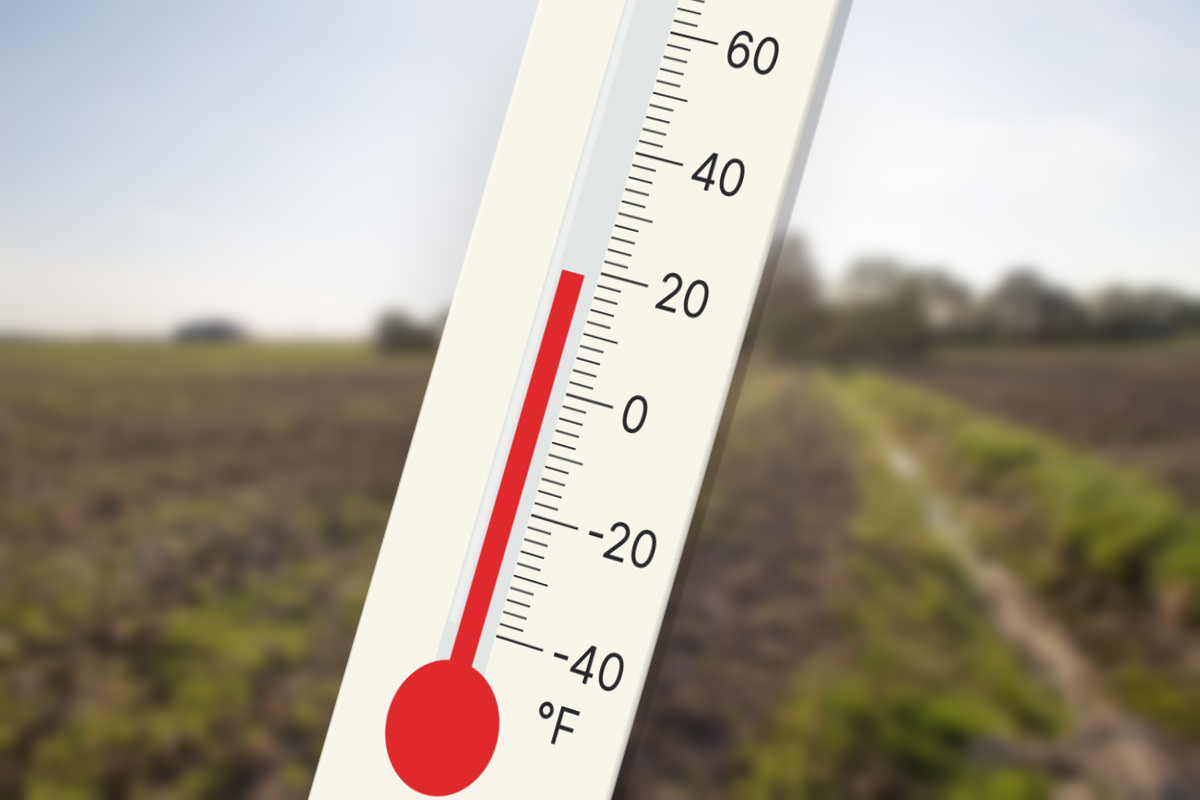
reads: **19** °F
